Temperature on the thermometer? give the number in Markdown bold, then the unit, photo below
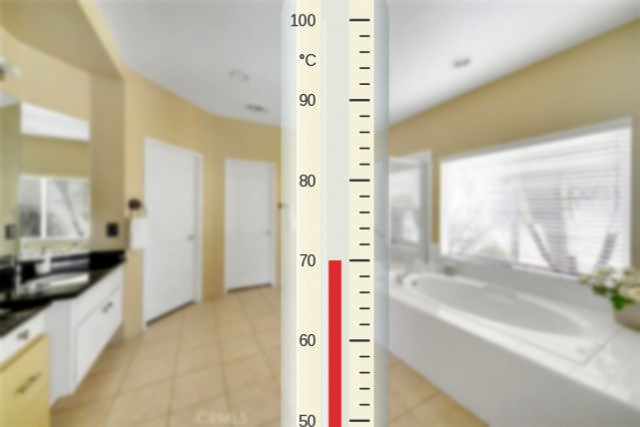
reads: **70** °C
